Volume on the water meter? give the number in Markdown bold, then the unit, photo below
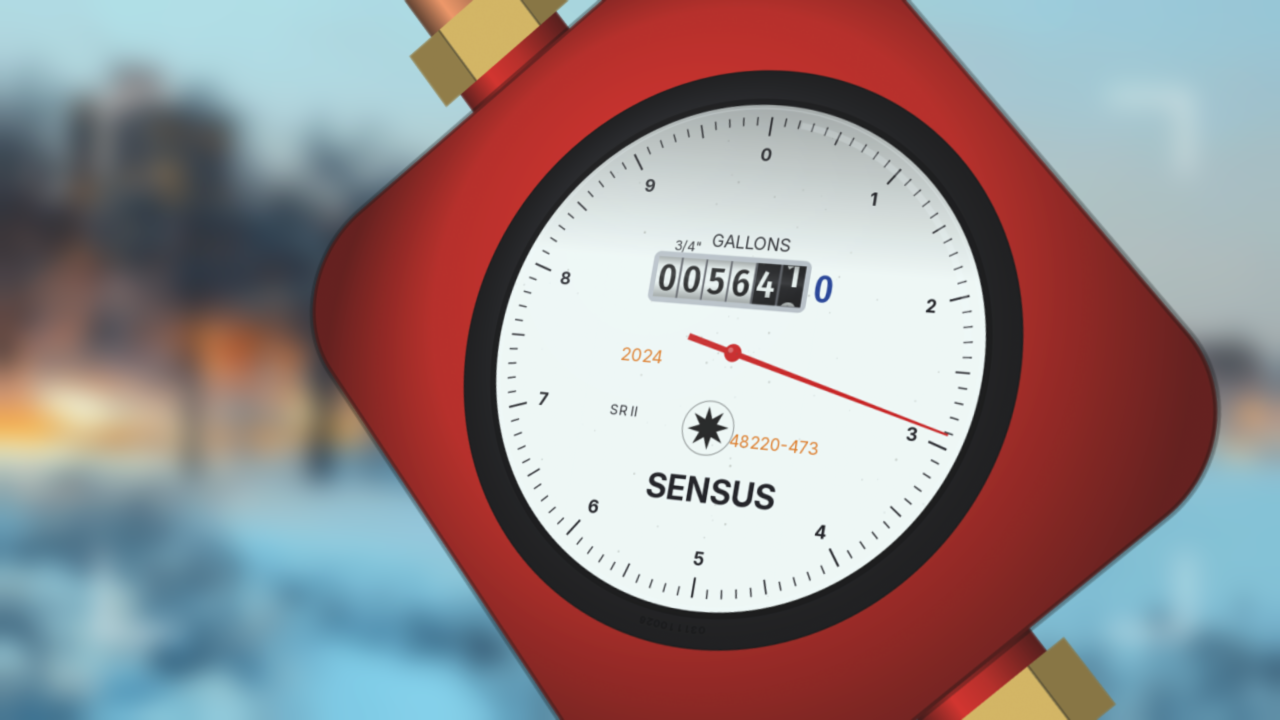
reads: **56412.9** gal
